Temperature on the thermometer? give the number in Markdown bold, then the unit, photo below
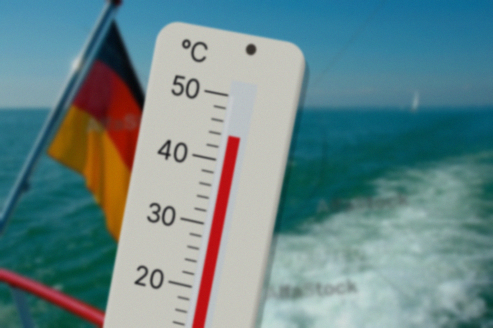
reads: **44** °C
